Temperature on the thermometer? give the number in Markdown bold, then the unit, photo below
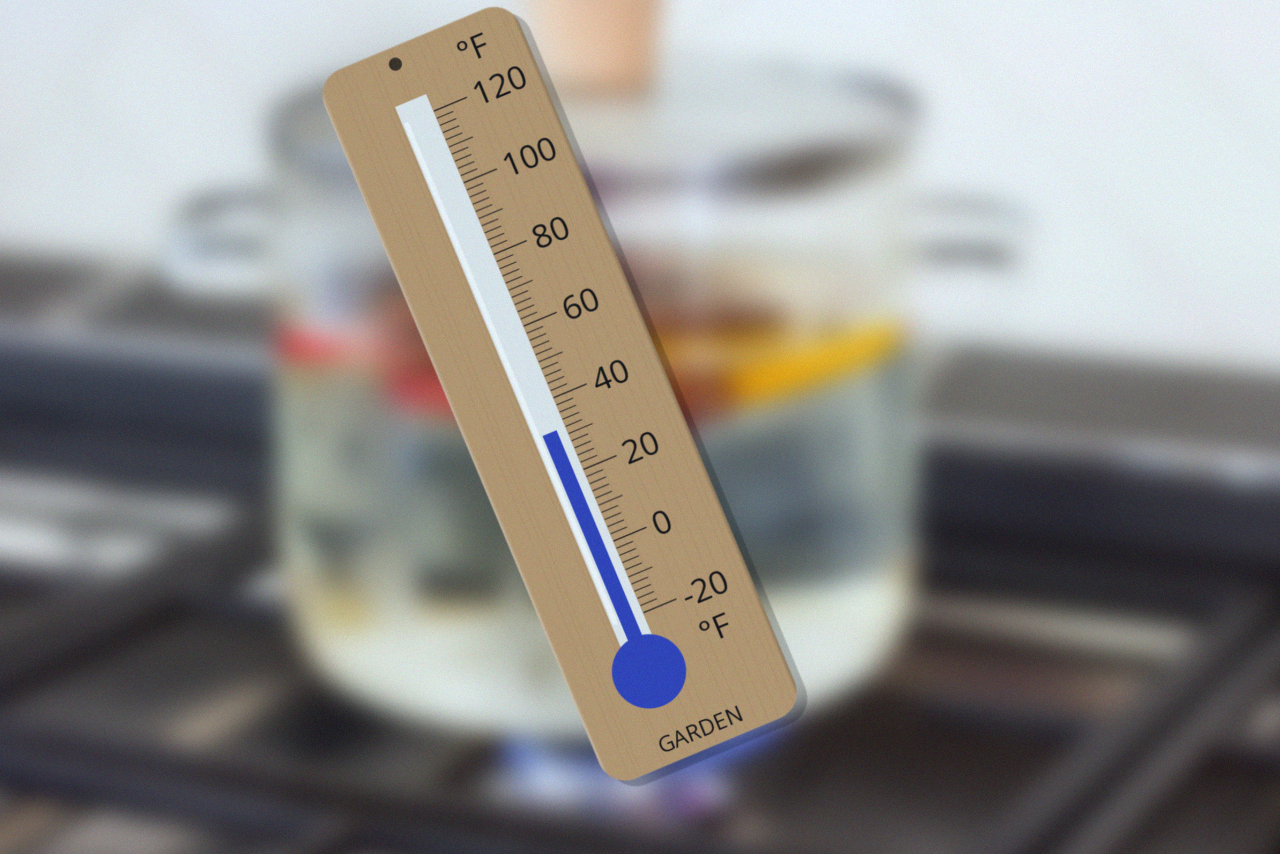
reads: **32** °F
